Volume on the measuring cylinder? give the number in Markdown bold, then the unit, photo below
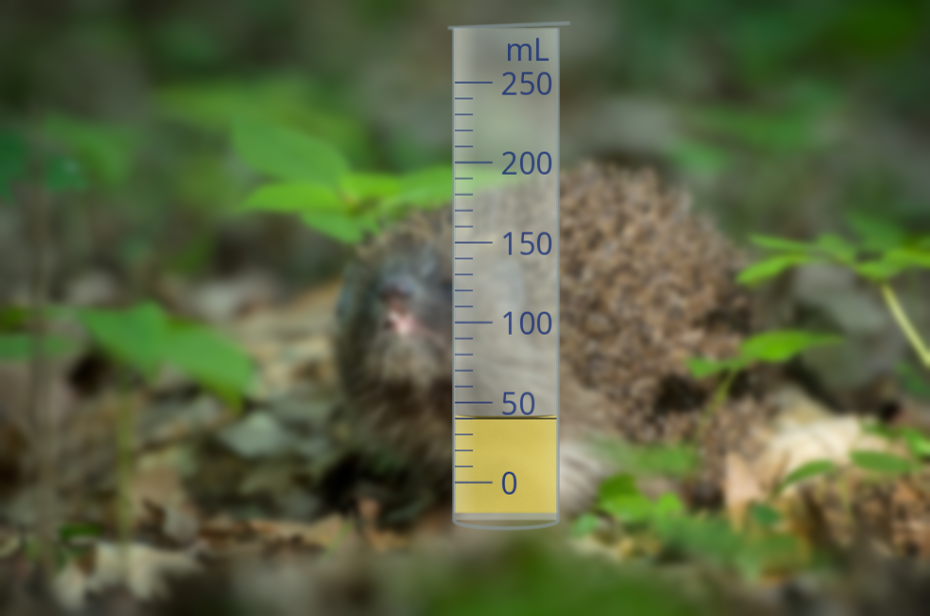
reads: **40** mL
